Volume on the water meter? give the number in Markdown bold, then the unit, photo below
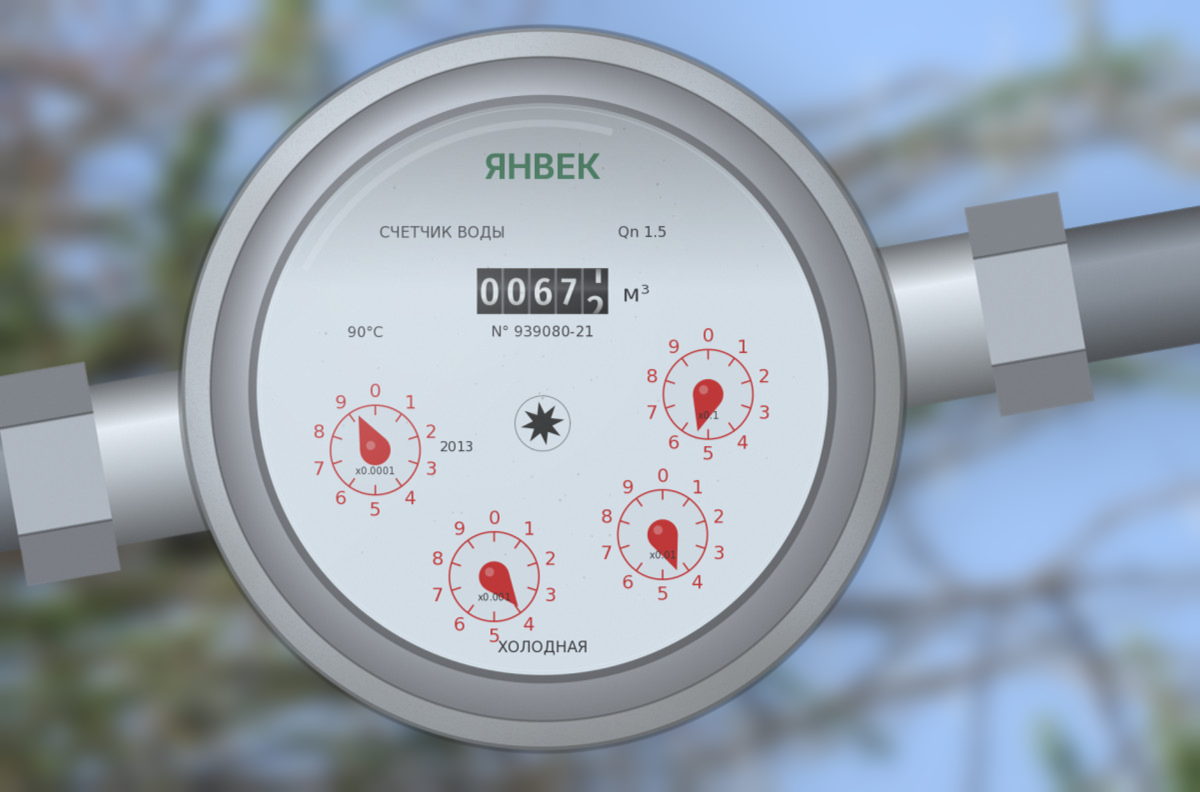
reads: **671.5439** m³
